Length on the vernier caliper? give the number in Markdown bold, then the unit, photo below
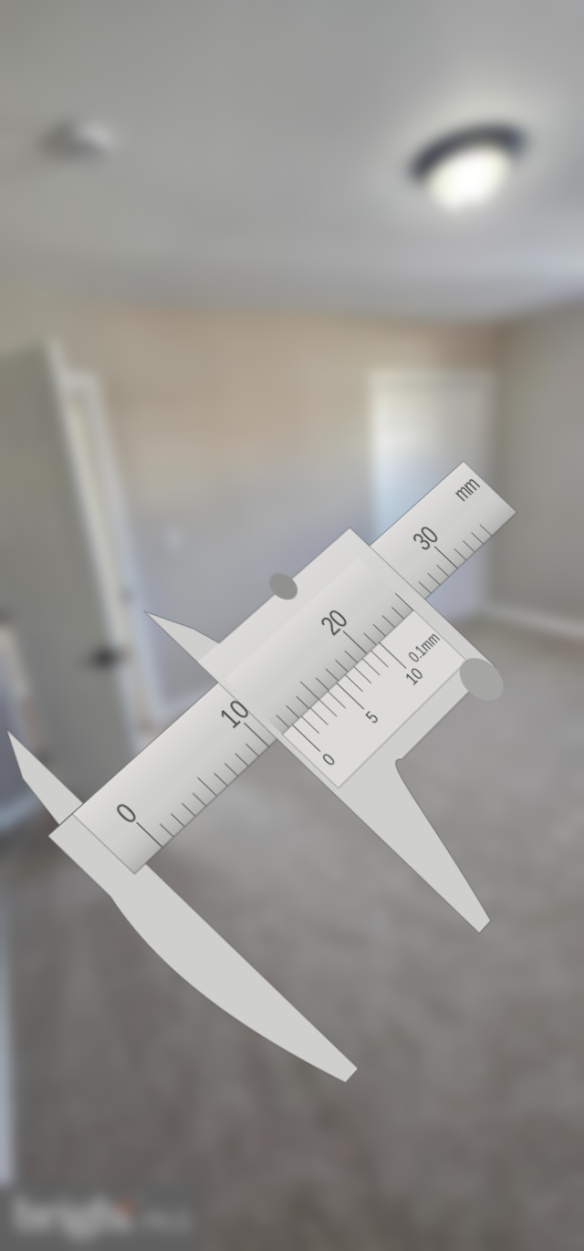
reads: **12.3** mm
